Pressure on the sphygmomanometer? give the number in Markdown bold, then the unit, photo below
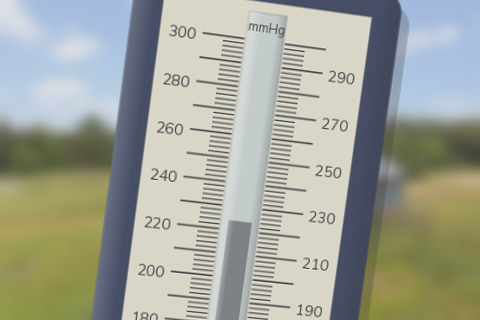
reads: **224** mmHg
